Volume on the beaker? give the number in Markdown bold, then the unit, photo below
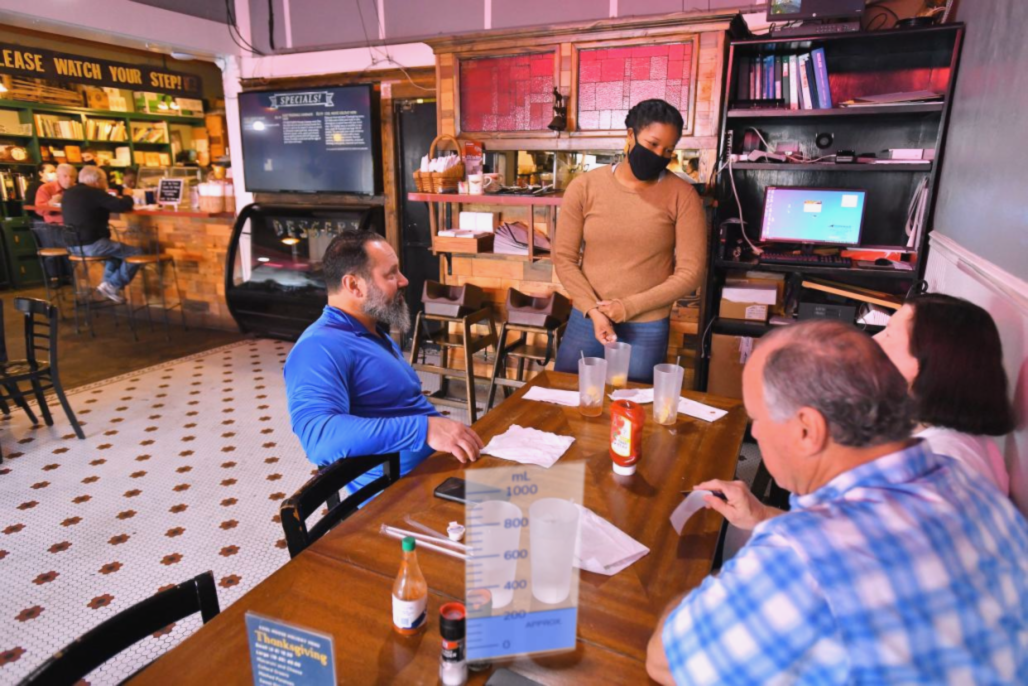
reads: **200** mL
